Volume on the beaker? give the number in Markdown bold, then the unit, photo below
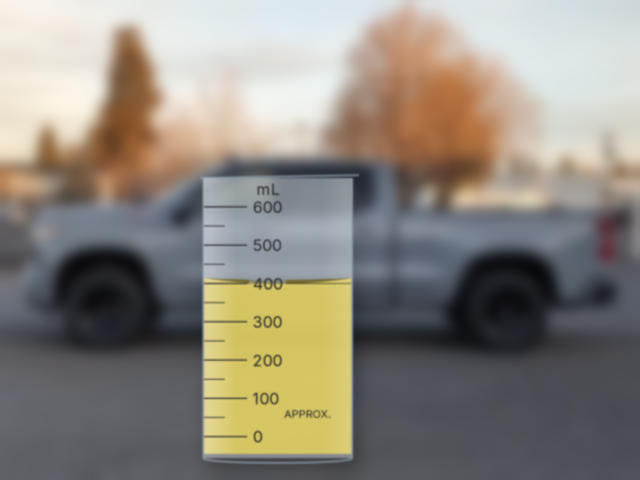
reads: **400** mL
